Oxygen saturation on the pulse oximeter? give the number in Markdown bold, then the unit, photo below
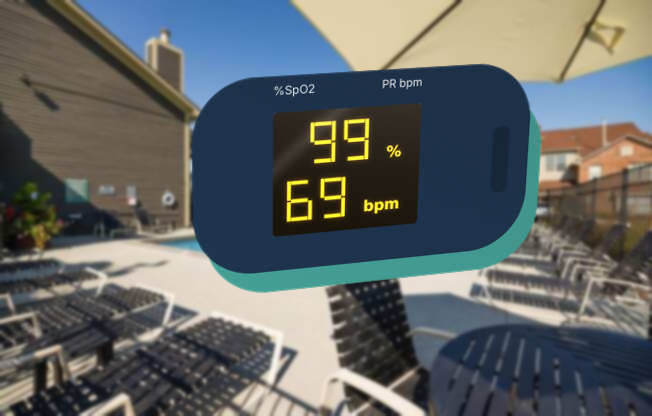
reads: **99** %
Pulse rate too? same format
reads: **69** bpm
